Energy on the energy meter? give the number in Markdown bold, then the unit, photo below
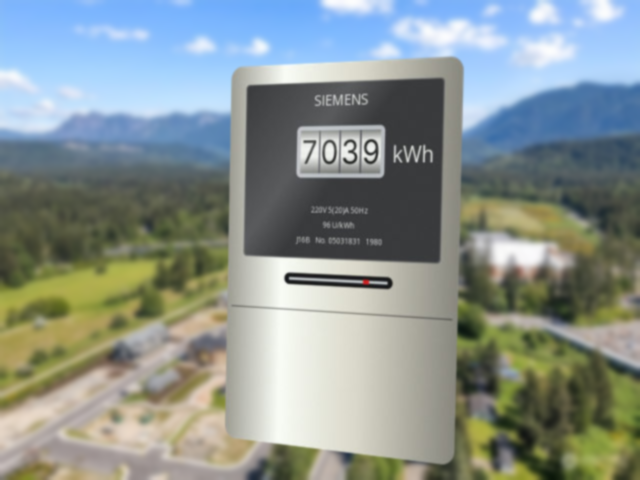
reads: **7039** kWh
